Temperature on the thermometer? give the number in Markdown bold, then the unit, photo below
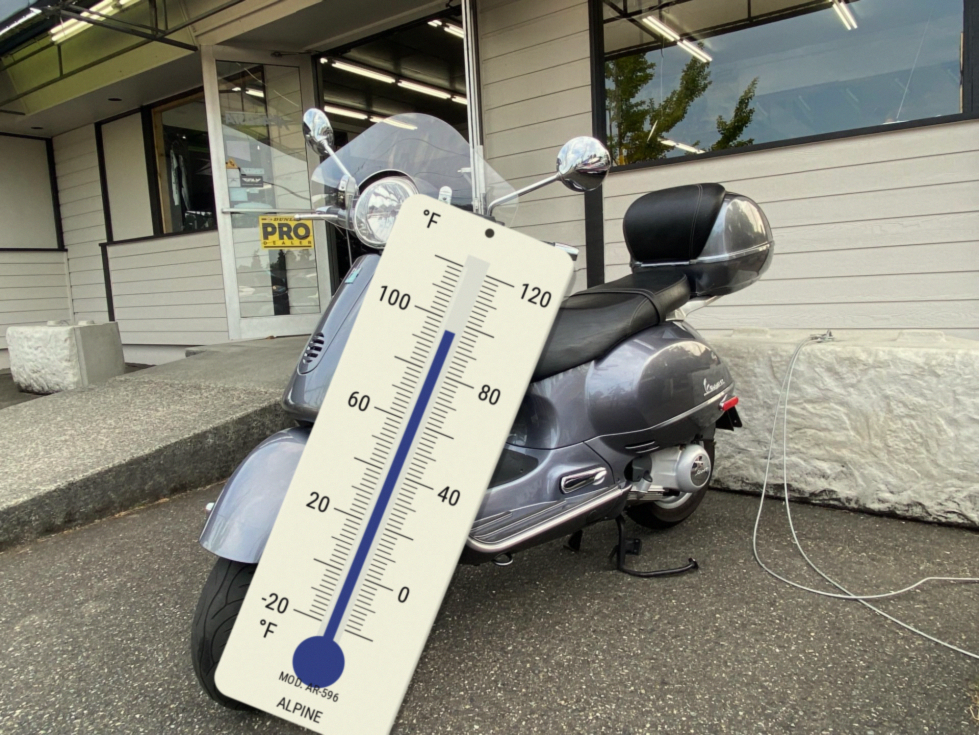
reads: **96** °F
